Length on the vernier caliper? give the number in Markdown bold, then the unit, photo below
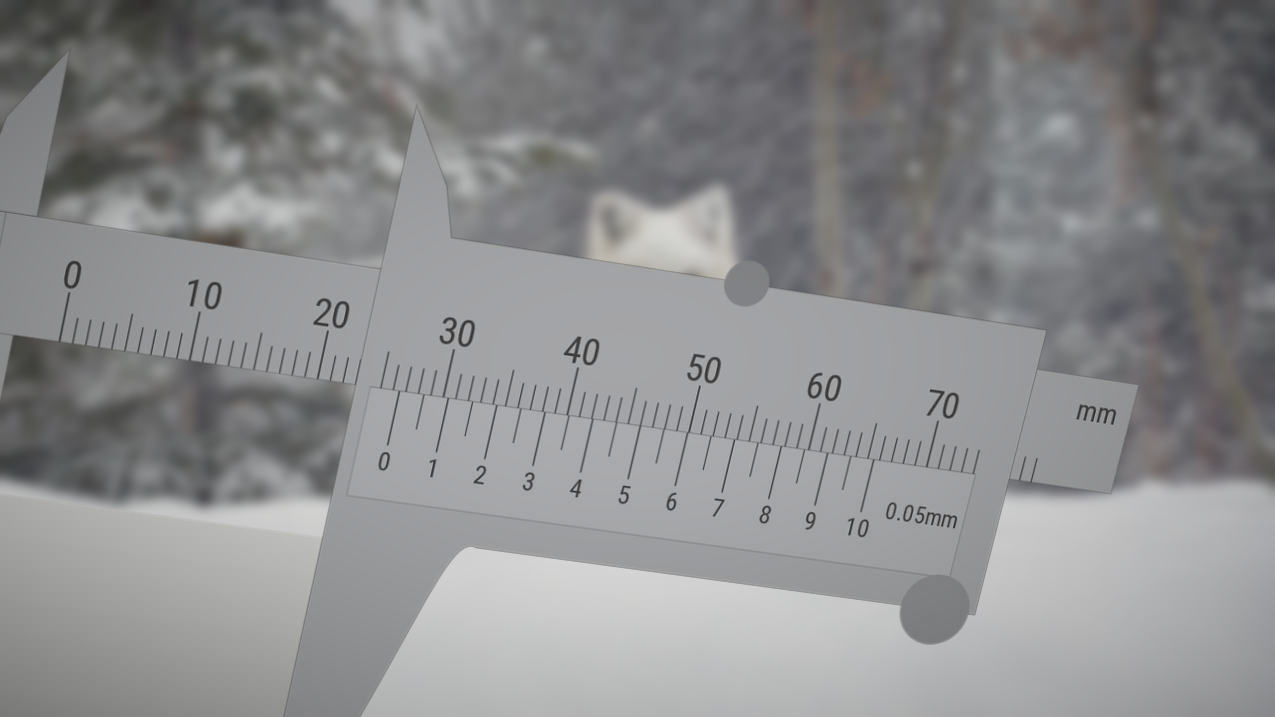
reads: **26.5** mm
